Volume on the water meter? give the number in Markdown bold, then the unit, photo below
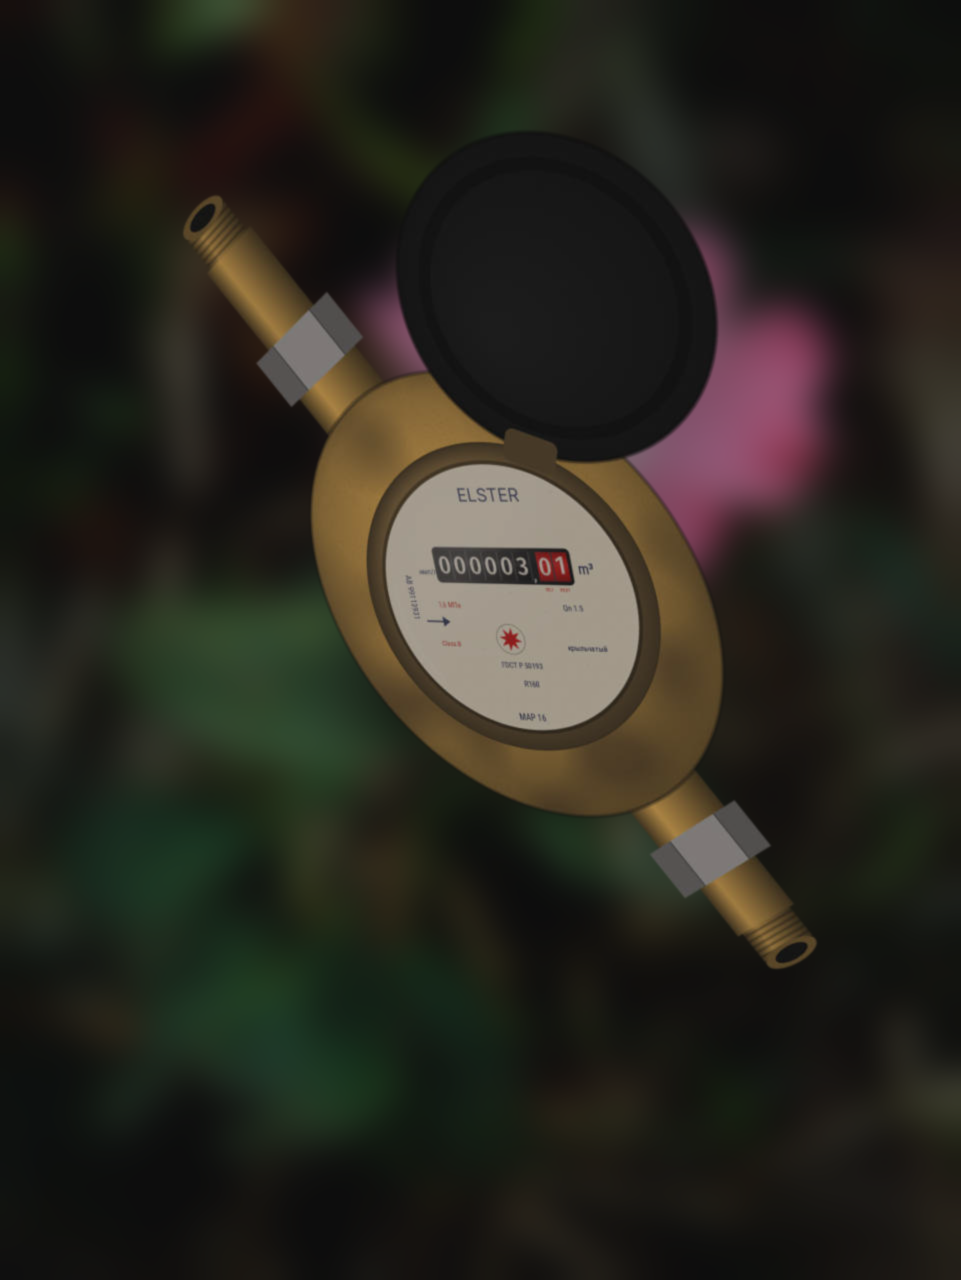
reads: **3.01** m³
